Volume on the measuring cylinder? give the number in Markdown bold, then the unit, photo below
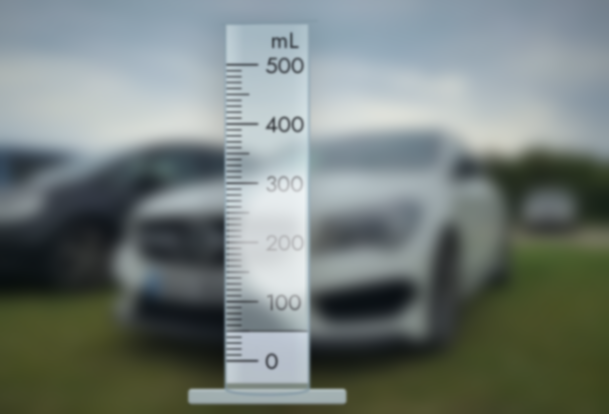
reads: **50** mL
